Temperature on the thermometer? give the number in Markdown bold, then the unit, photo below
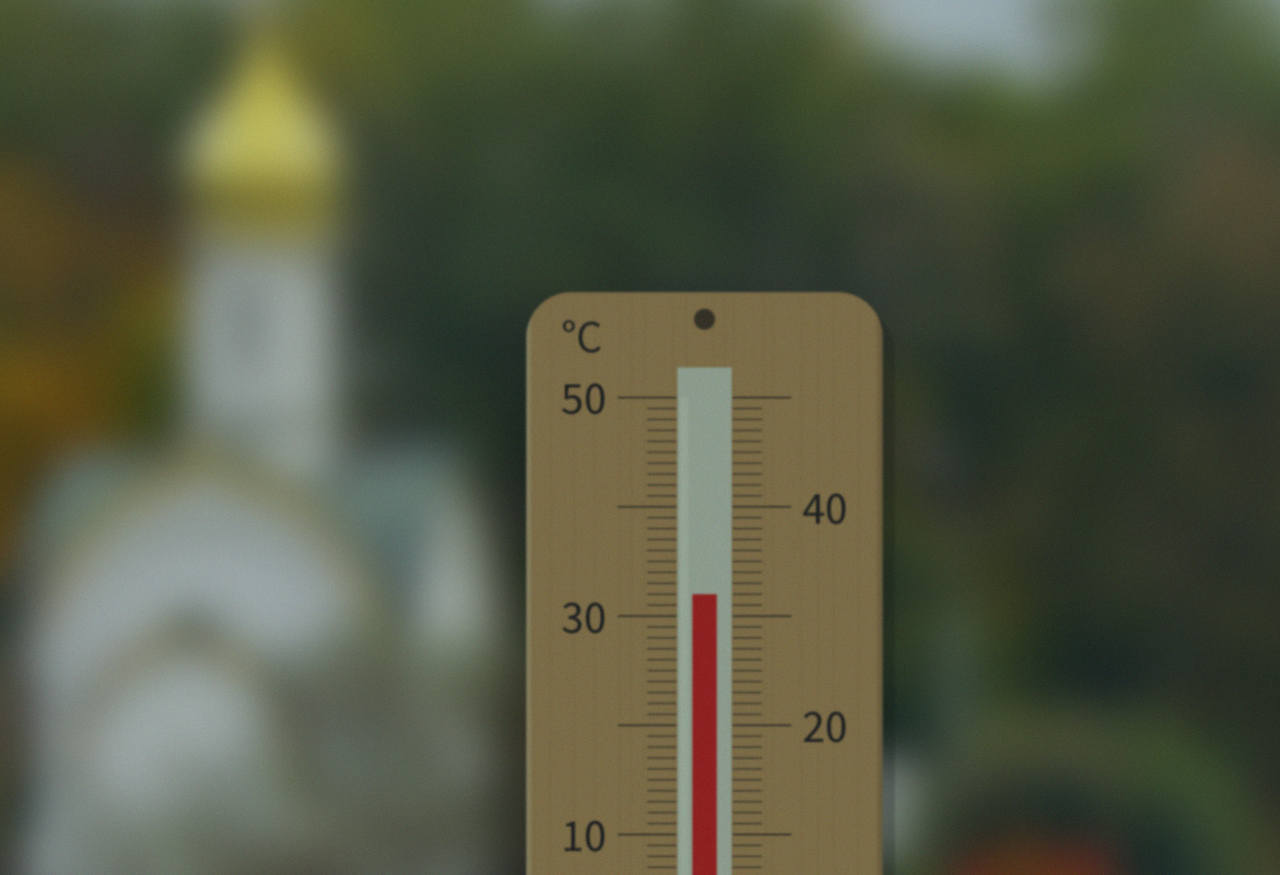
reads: **32** °C
